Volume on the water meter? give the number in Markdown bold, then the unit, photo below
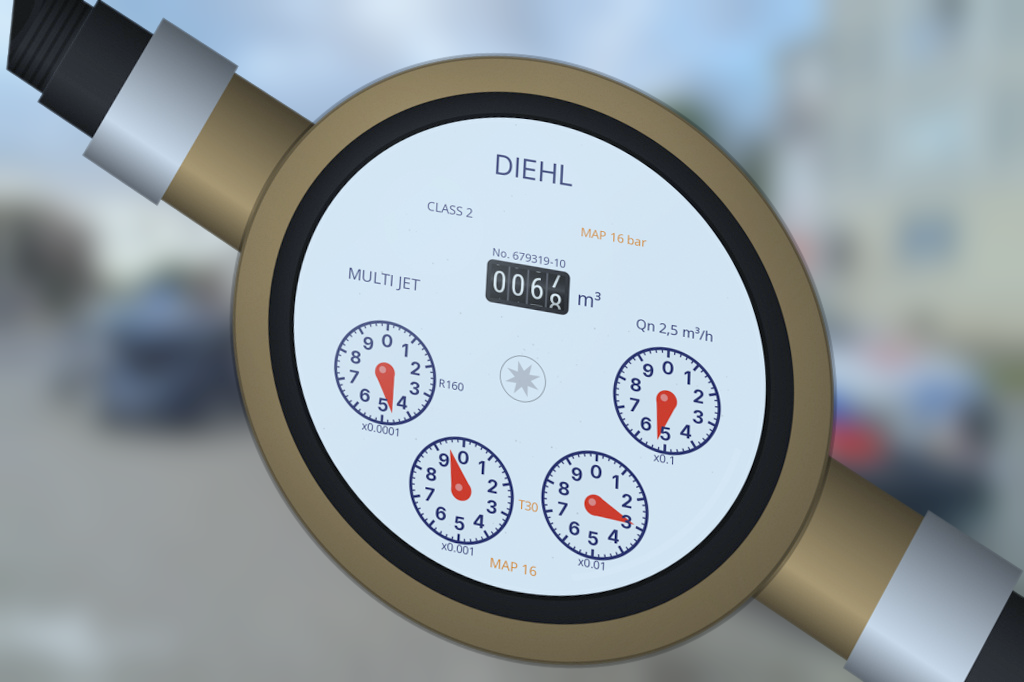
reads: **67.5294** m³
